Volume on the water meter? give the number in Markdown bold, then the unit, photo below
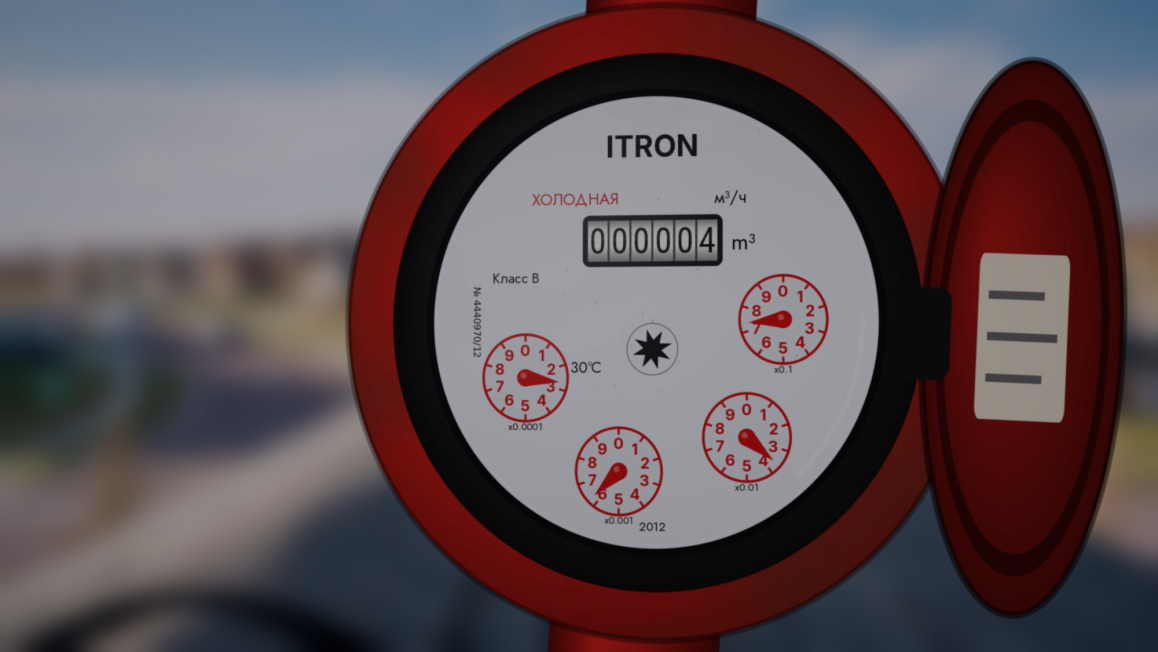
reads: **4.7362** m³
